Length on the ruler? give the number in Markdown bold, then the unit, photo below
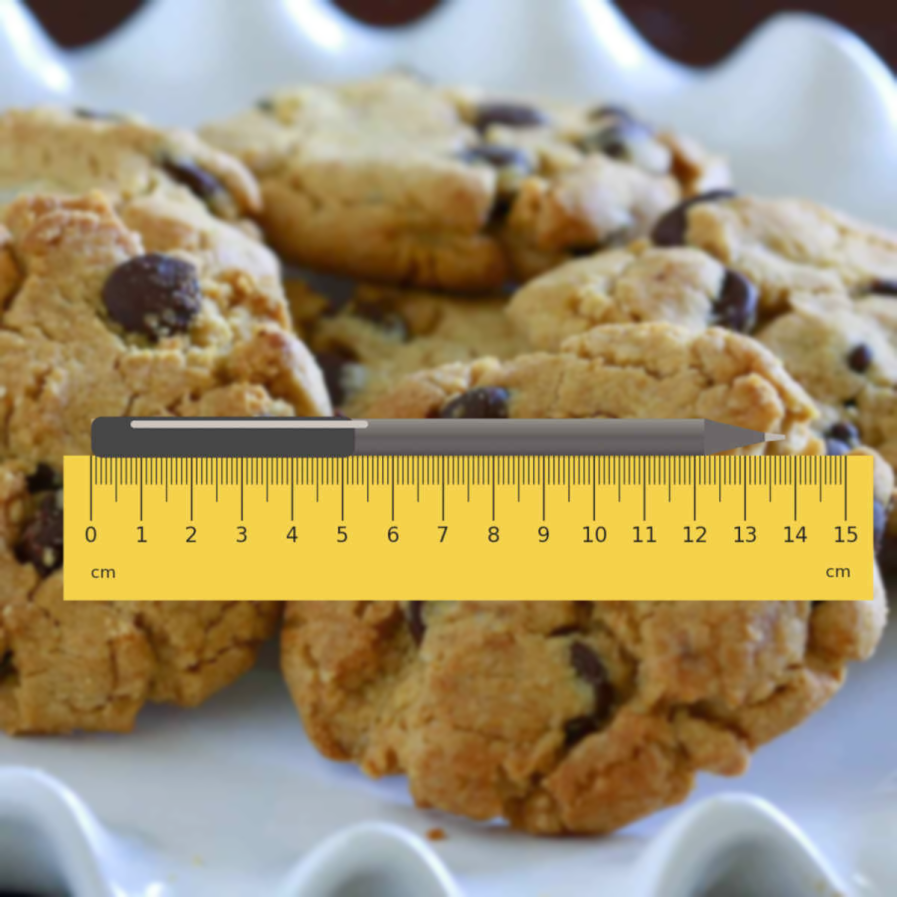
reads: **13.8** cm
